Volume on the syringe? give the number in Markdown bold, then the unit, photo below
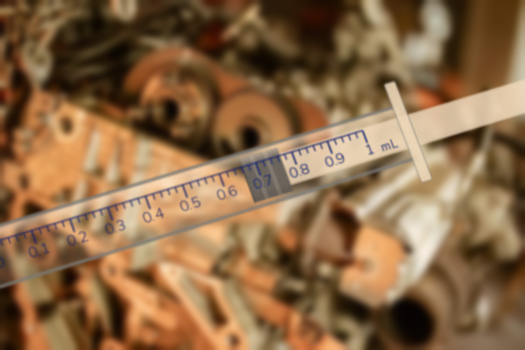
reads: **0.66** mL
